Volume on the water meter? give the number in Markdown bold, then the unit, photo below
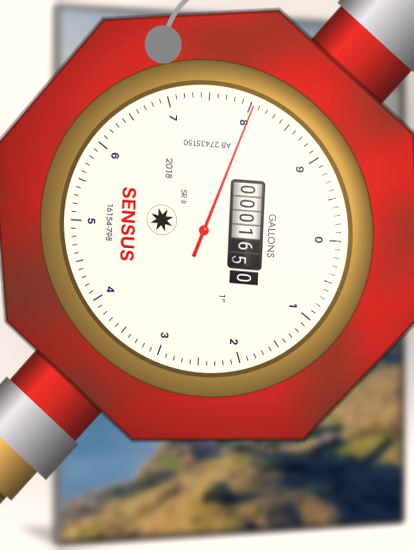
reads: **1648.0** gal
